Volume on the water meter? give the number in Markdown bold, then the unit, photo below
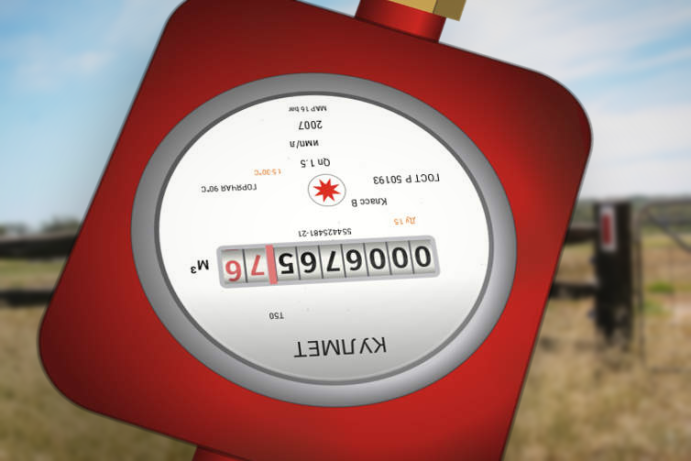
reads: **6765.76** m³
